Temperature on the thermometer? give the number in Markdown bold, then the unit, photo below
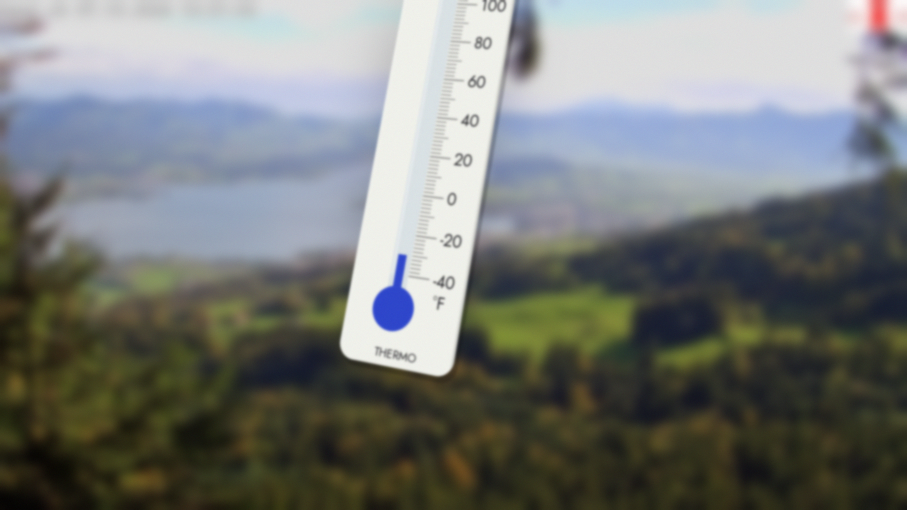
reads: **-30** °F
